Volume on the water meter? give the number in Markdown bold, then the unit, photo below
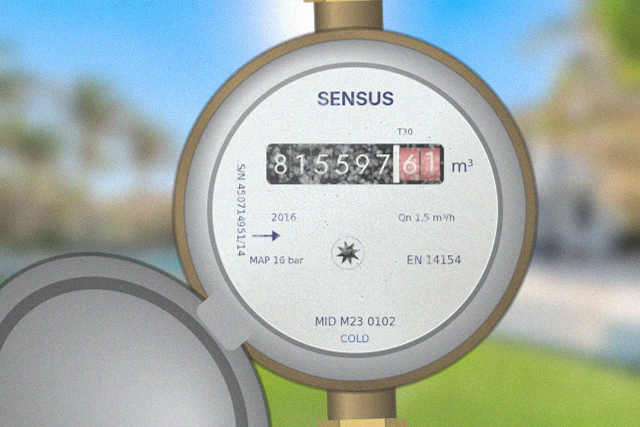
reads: **815597.61** m³
